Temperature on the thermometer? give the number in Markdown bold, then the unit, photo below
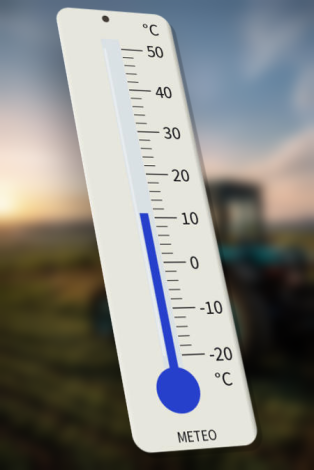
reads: **11** °C
